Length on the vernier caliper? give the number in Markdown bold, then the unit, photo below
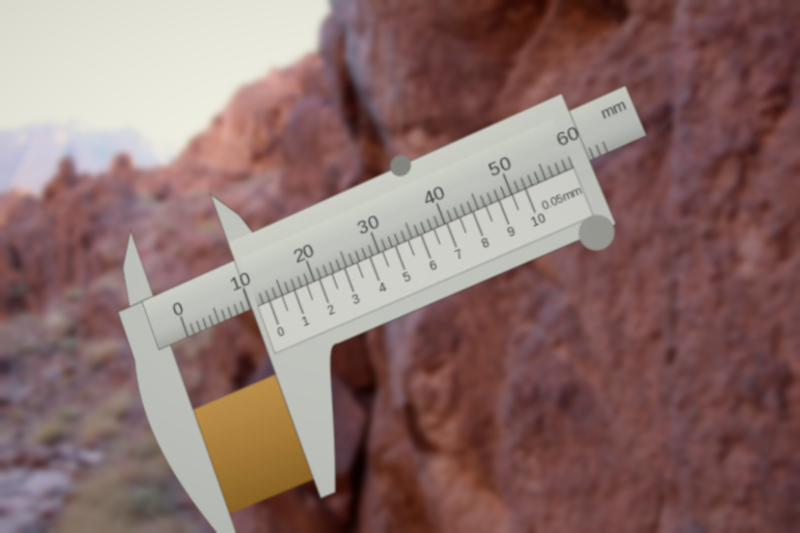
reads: **13.0** mm
